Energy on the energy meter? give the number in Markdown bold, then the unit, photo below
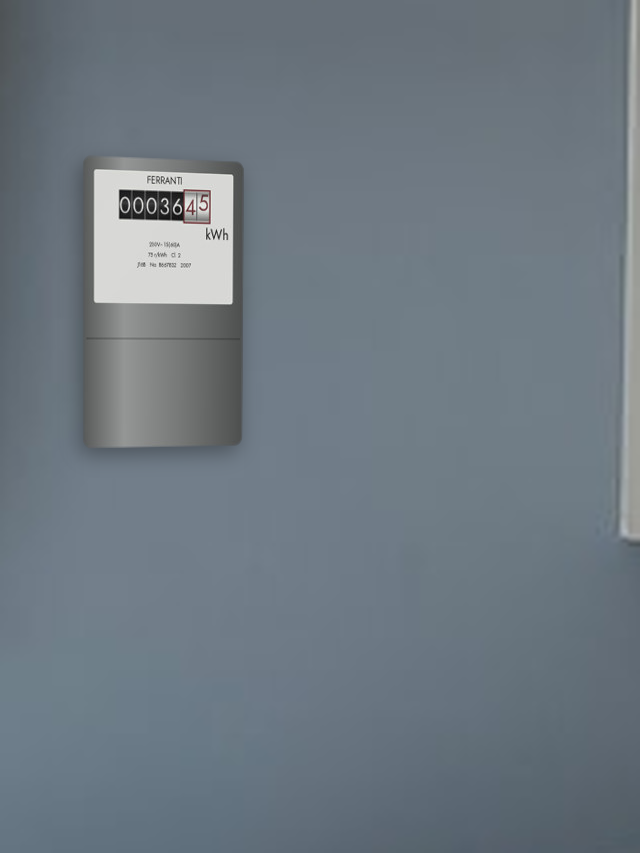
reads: **36.45** kWh
